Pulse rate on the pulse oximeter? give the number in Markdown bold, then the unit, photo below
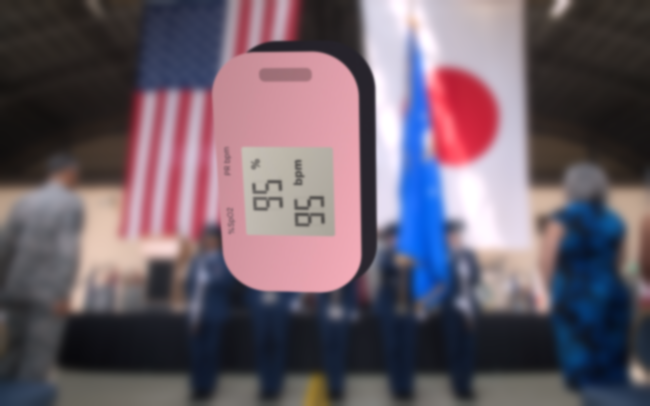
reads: **95** bpm
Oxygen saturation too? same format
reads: **95** %
